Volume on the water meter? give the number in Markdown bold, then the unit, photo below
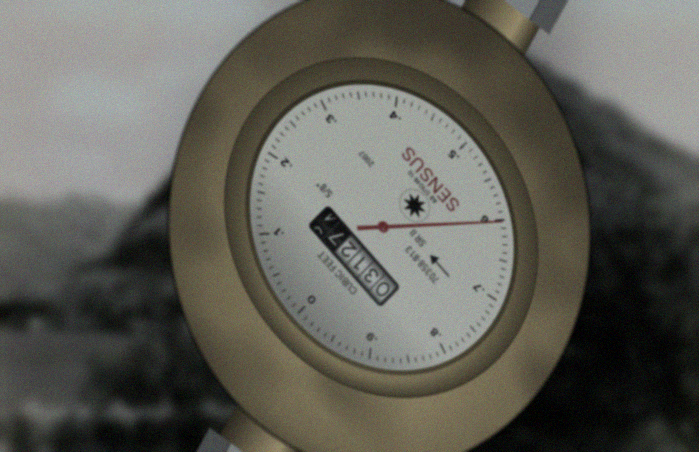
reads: **31273.60** ft³
